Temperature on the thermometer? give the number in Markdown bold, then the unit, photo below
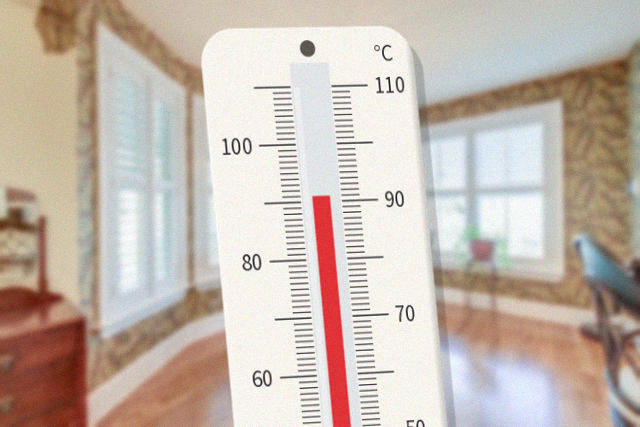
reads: **91** °C
